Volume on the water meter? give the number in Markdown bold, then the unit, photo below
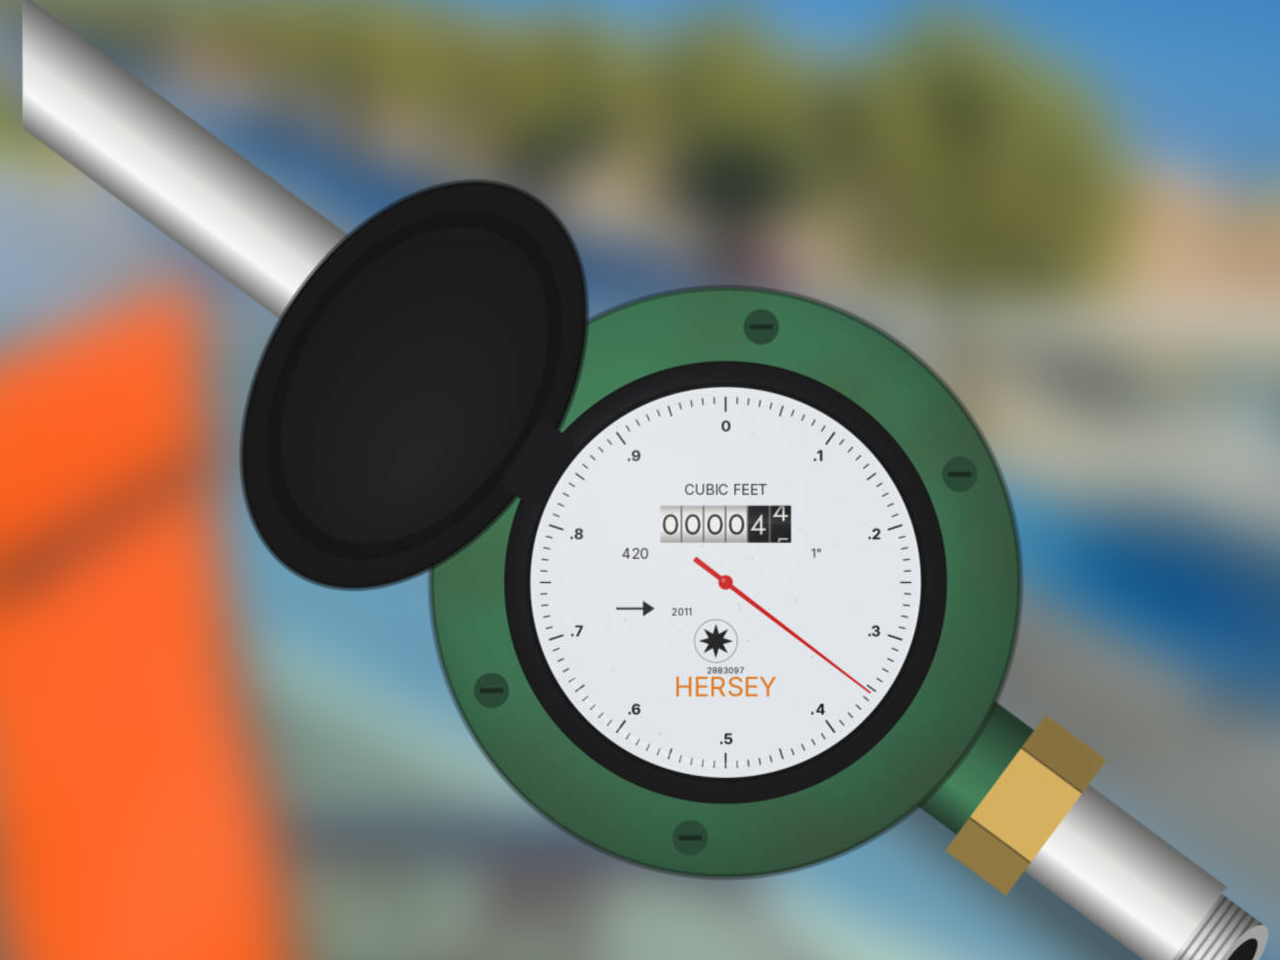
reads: **44.35** ft³
